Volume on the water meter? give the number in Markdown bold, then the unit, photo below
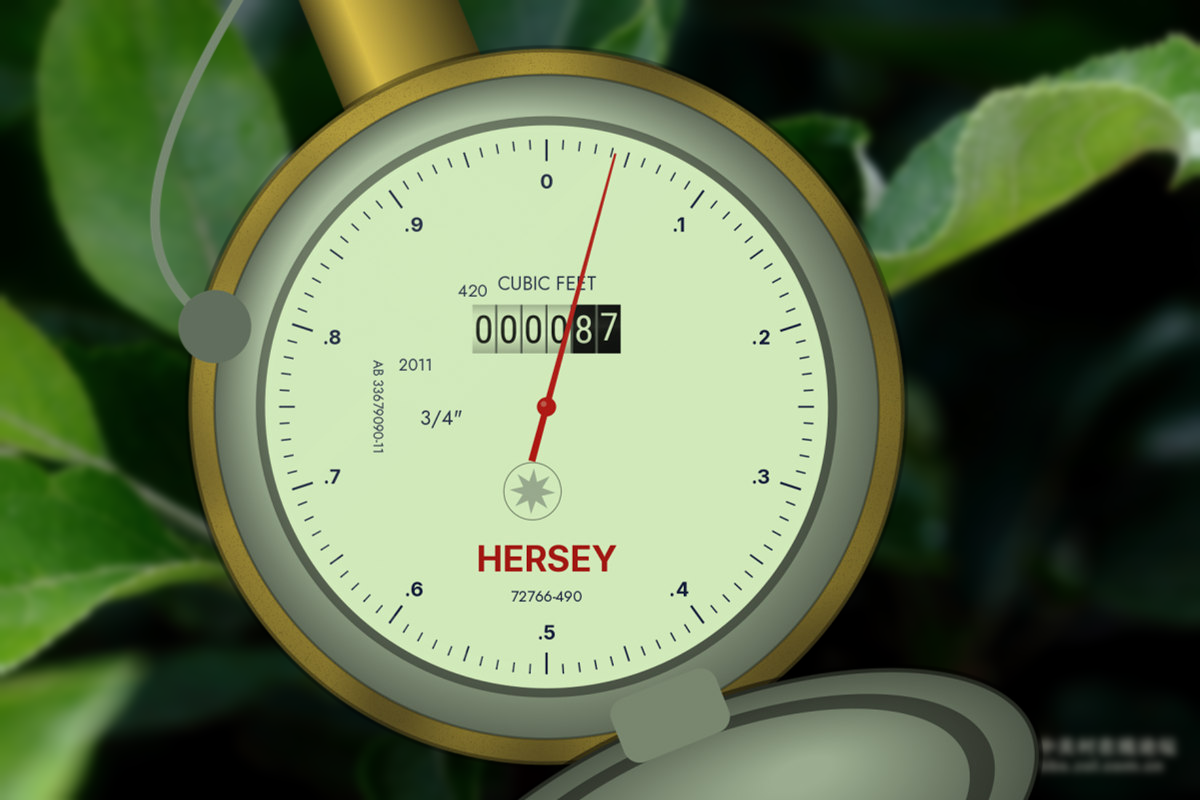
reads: **87.04** ft³
